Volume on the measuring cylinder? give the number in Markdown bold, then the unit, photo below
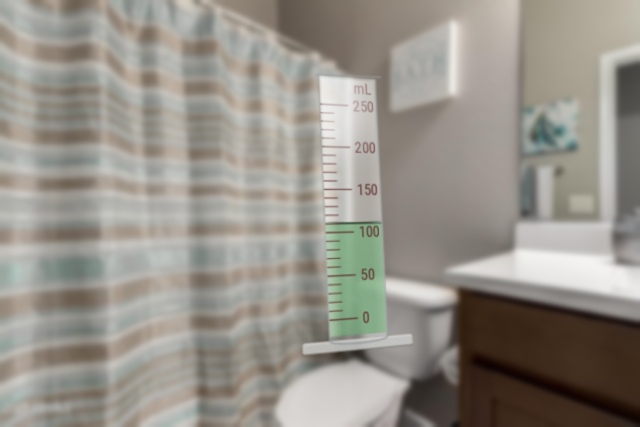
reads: **110** mL
